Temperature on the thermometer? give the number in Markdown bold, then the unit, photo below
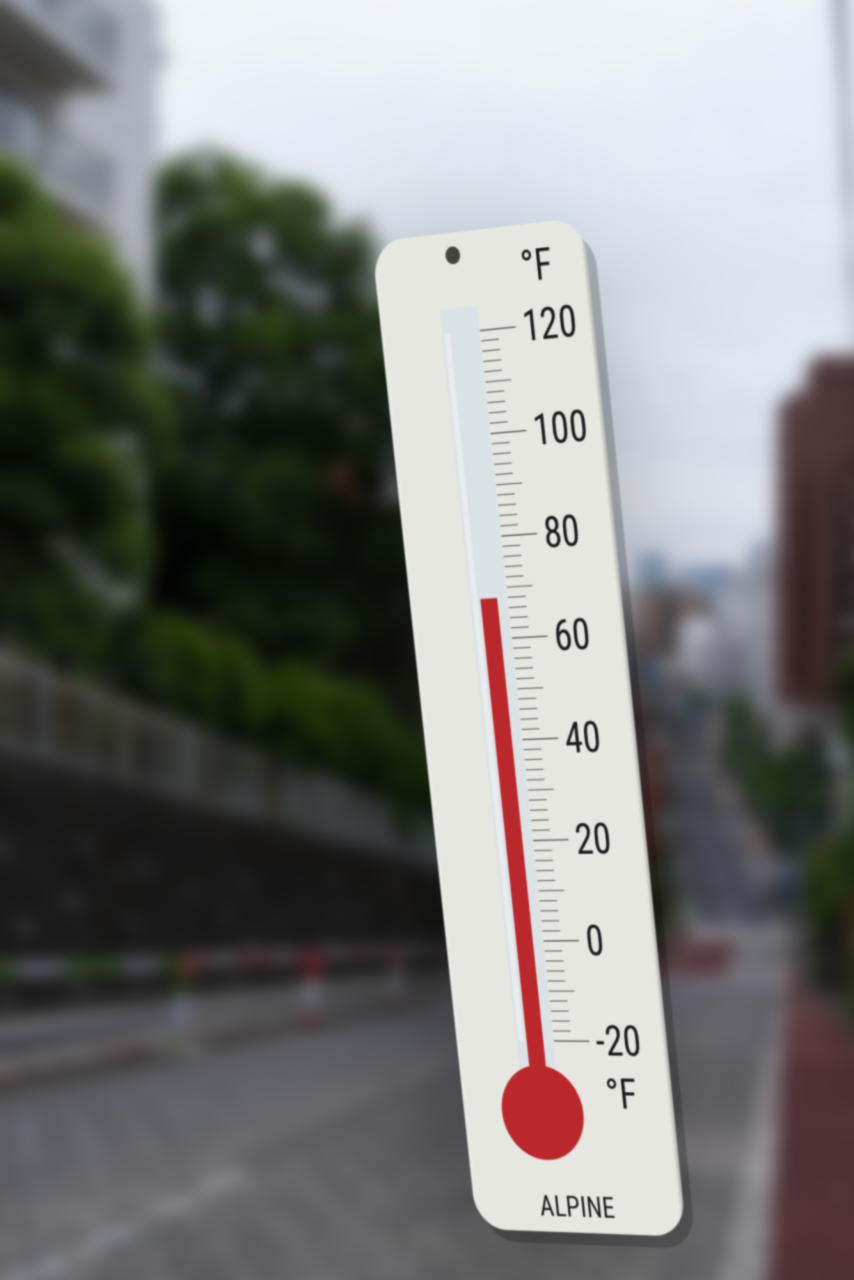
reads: **68** °F
